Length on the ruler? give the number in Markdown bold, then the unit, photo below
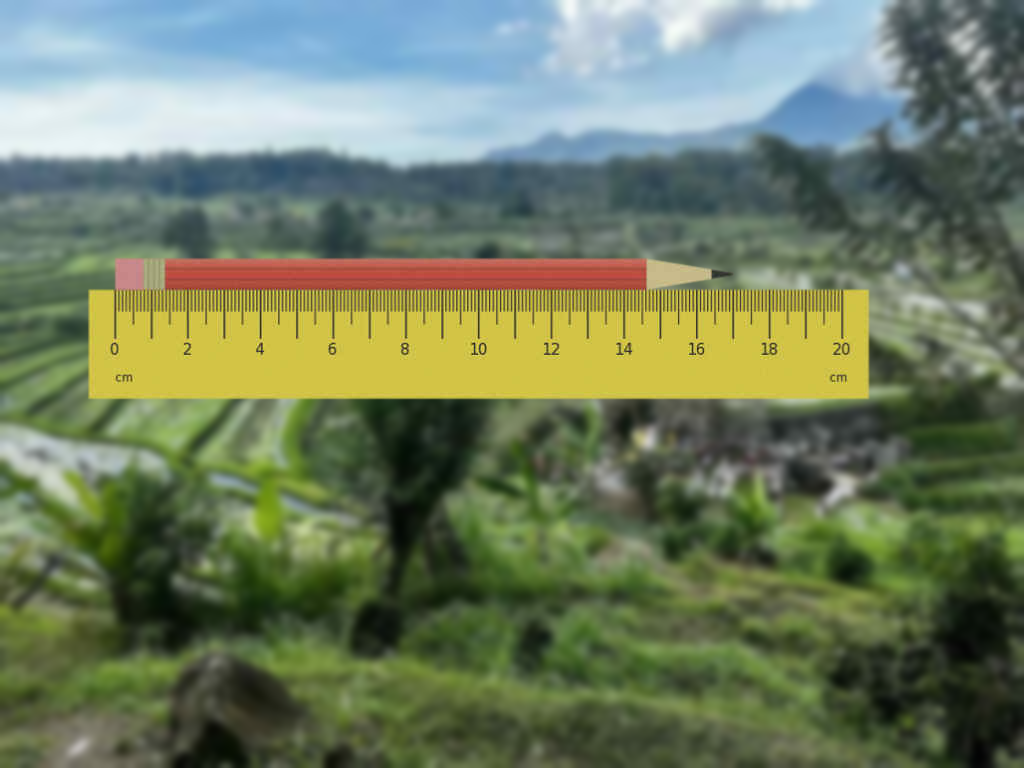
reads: **17** cm
